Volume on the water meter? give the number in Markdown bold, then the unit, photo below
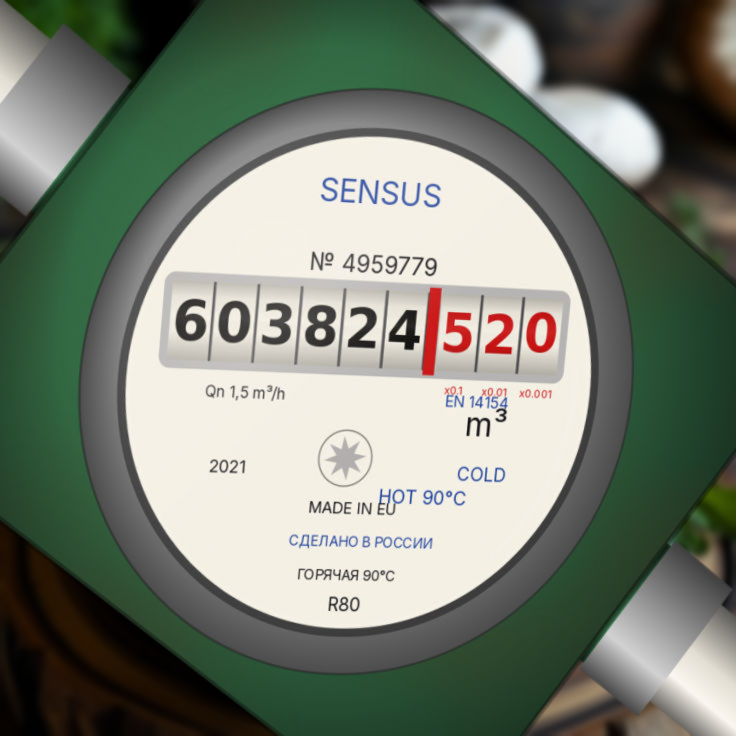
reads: **603824.520** m³
